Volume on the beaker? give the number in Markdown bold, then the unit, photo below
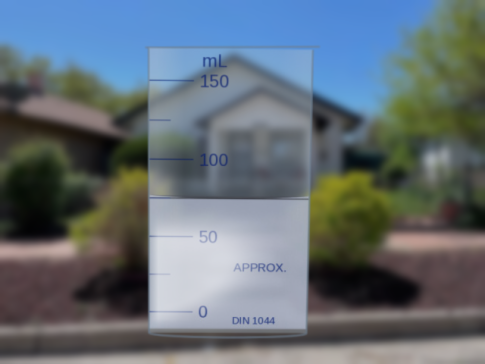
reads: **75** mL
